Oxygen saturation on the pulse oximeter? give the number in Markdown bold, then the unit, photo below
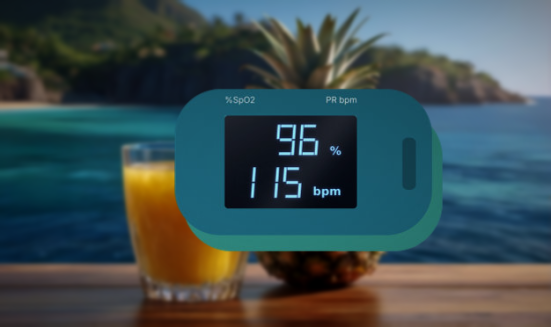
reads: **96** %
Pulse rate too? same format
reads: **115** bpm
